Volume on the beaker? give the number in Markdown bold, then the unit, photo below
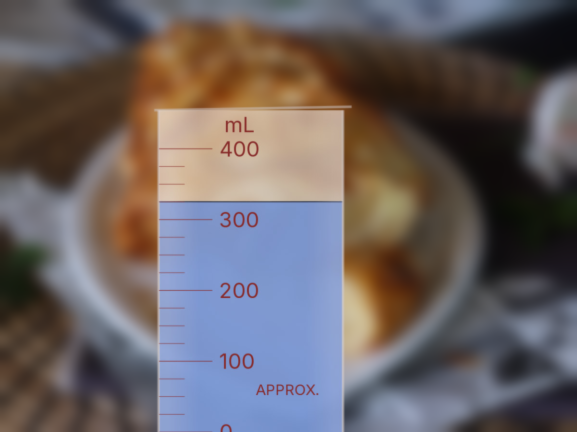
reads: **325** mL
